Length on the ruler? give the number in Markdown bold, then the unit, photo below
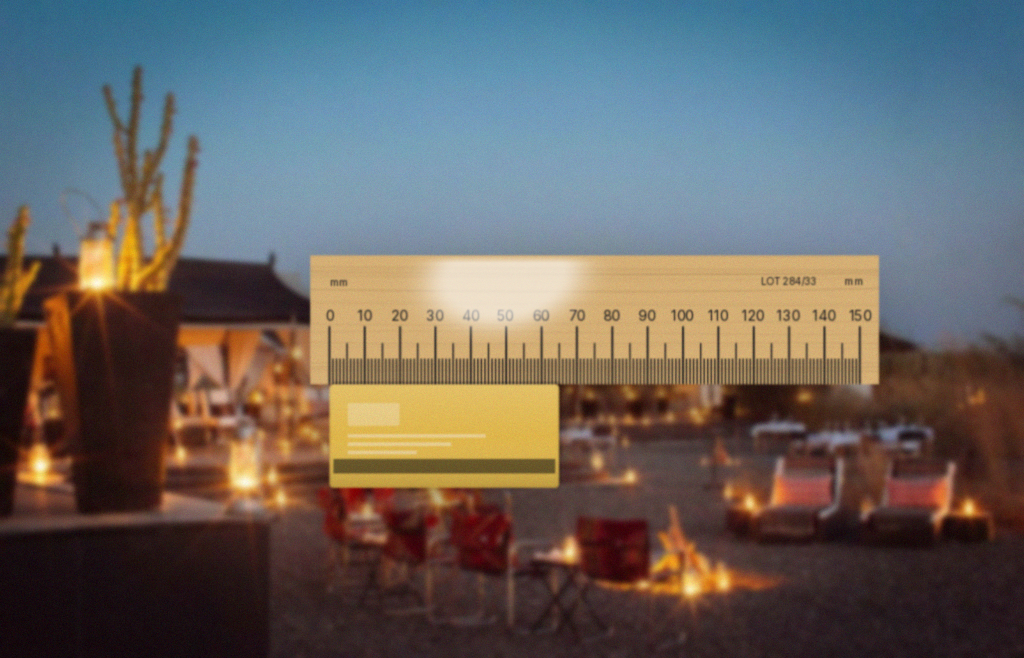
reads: **65** mm
